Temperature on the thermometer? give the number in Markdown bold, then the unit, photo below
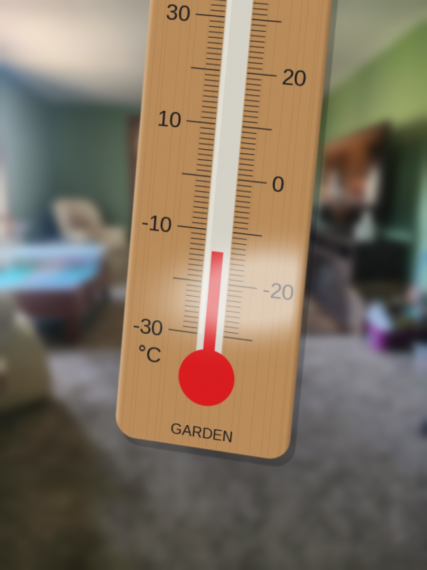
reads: **-14** °C
